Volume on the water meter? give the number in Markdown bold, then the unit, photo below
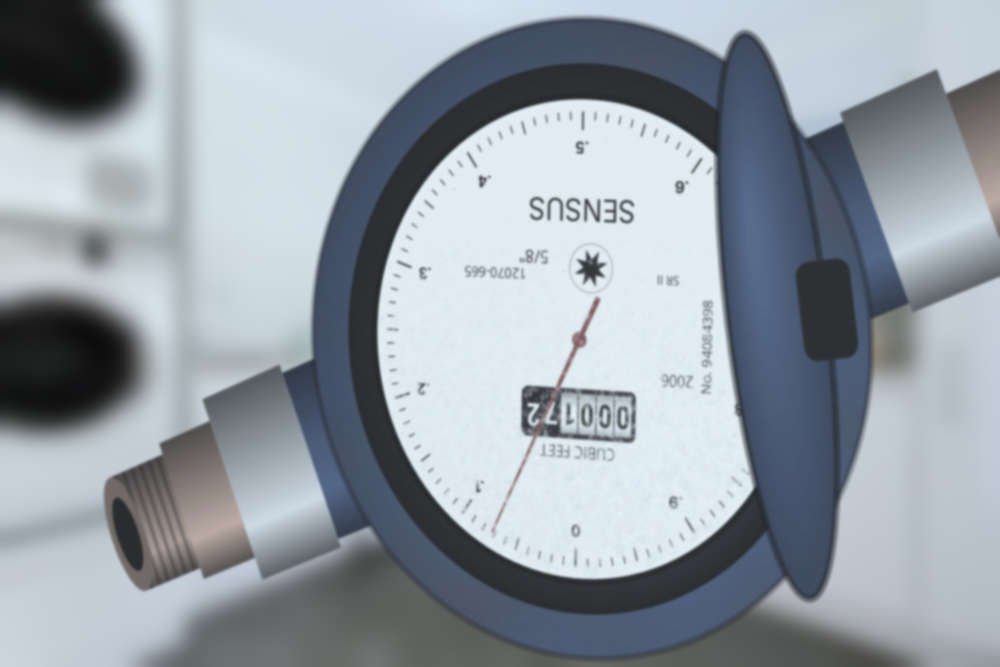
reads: **172.07** ft³
